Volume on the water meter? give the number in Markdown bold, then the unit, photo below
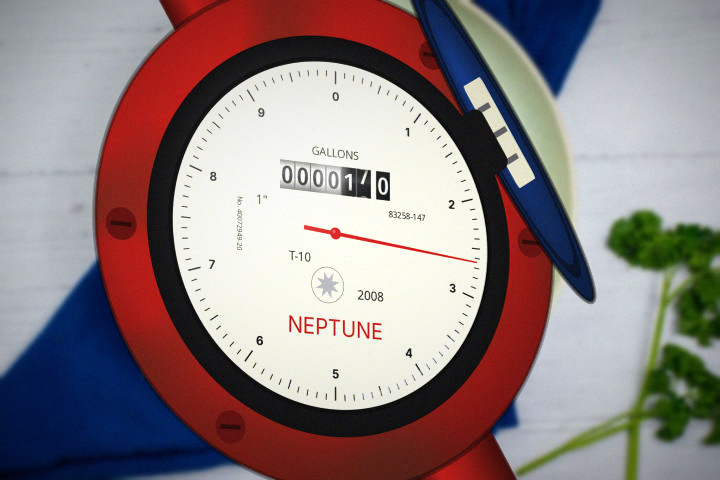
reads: **172.6** gal
